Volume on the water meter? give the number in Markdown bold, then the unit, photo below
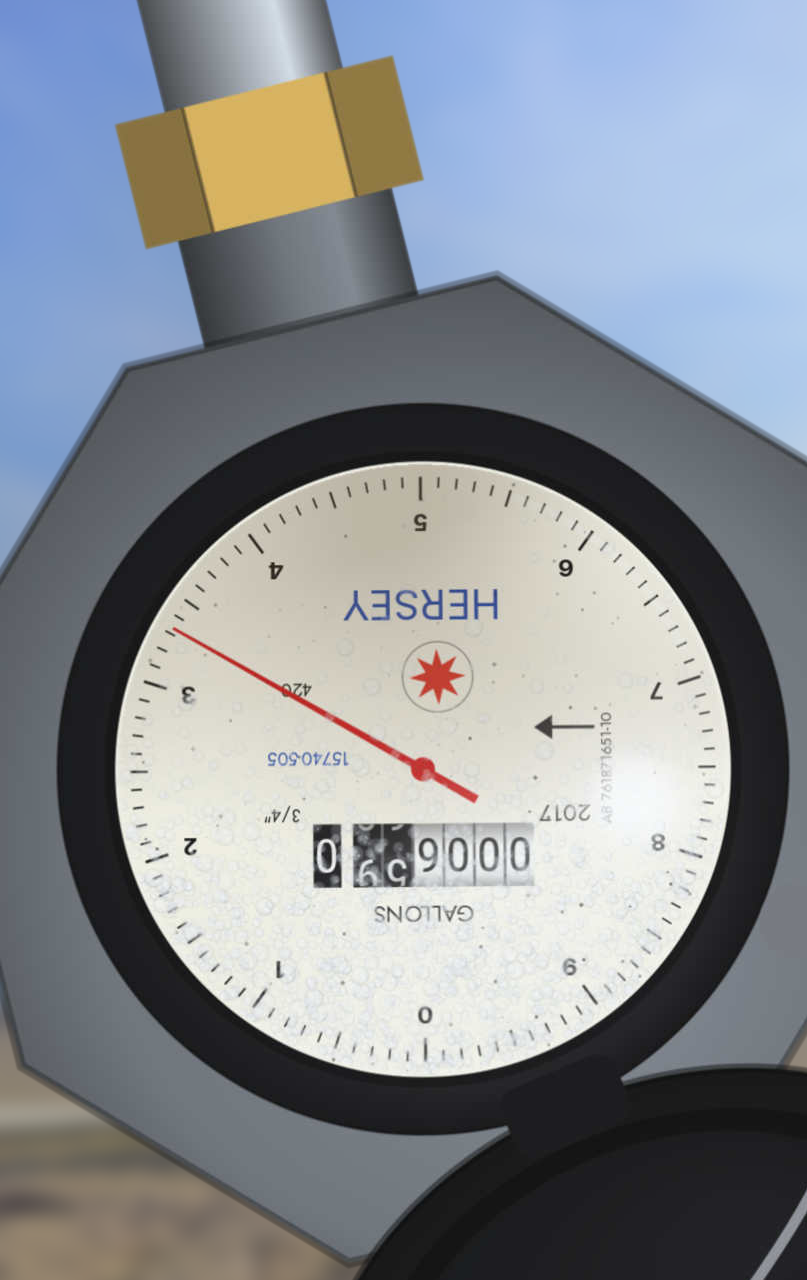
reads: **6593.3** gal
